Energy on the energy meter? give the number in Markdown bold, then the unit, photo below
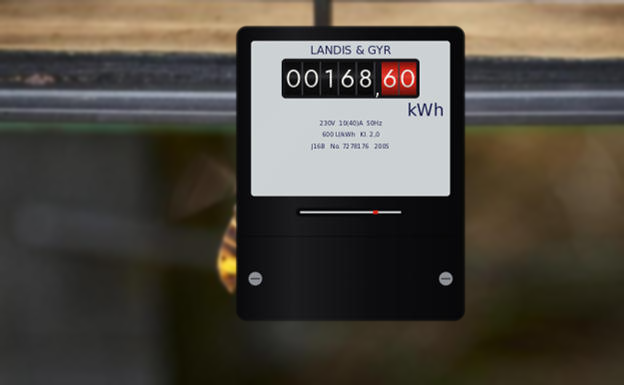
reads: **168.60** kWh
